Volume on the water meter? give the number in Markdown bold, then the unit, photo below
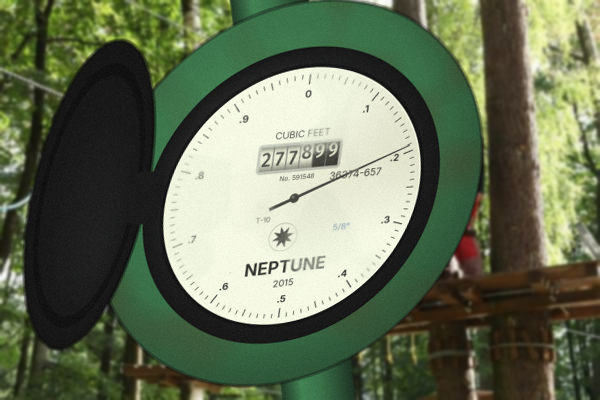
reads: **277899.19** ft³
